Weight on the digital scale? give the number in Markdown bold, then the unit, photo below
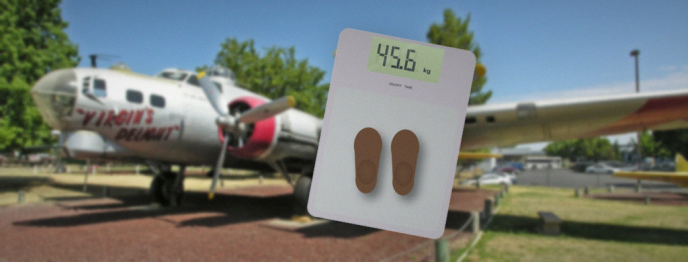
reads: **45.6** kg
